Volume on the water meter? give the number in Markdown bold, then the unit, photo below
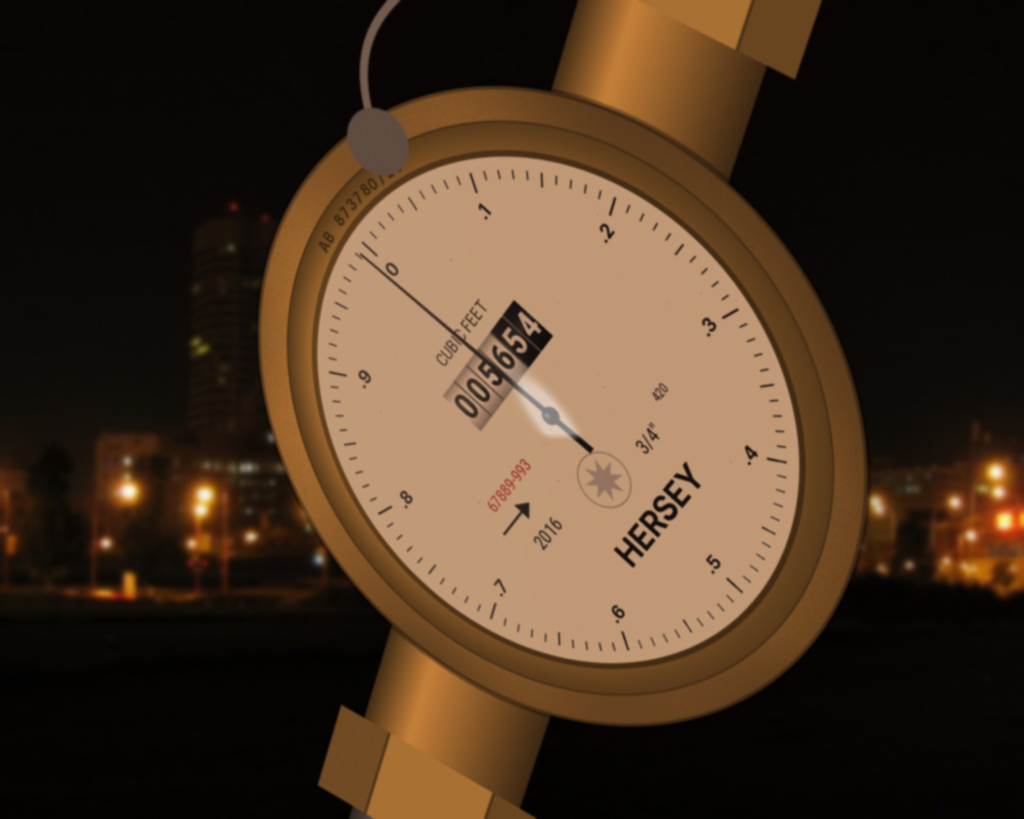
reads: **5653.99** ft³
